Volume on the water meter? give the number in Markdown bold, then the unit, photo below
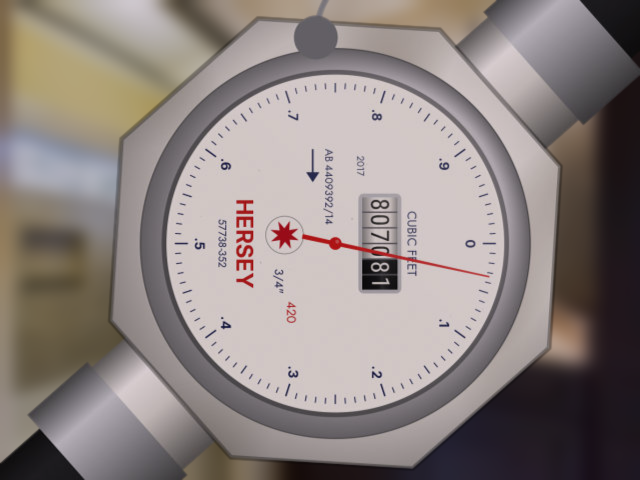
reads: **807081.03** ft³
